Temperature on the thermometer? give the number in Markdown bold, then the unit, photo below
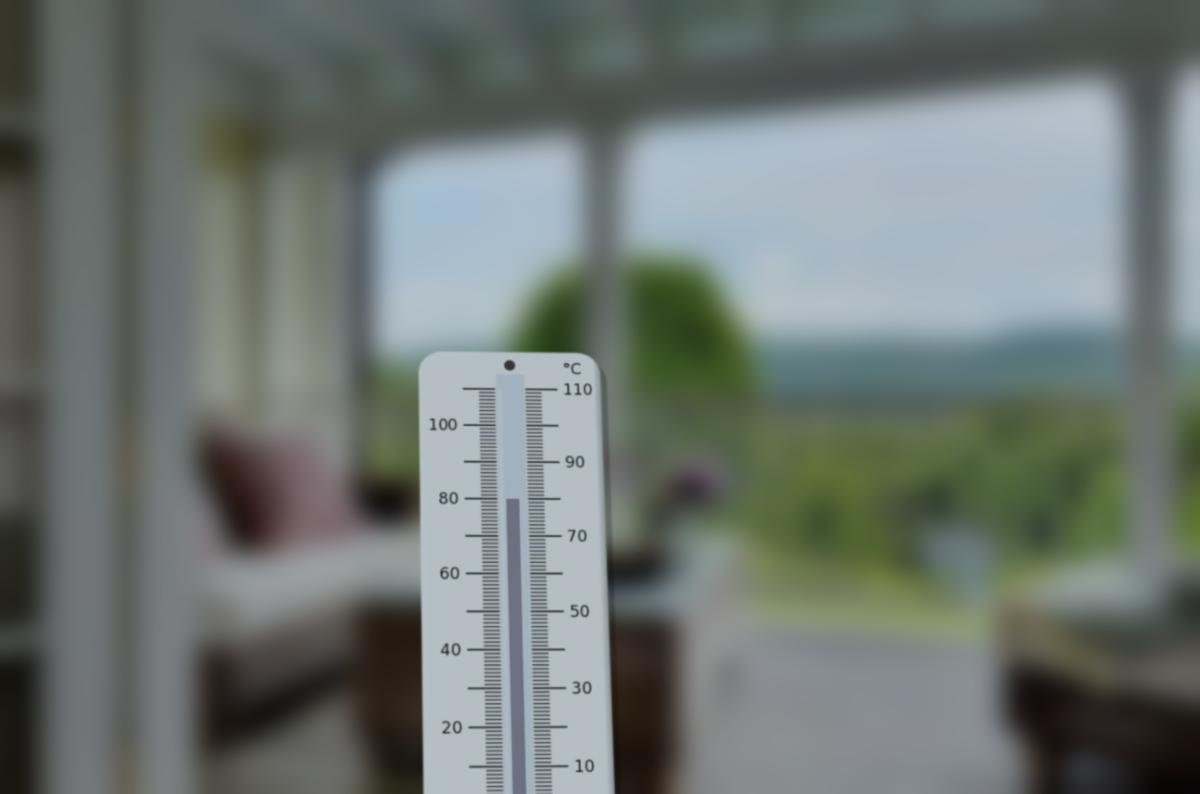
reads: **80** °C
